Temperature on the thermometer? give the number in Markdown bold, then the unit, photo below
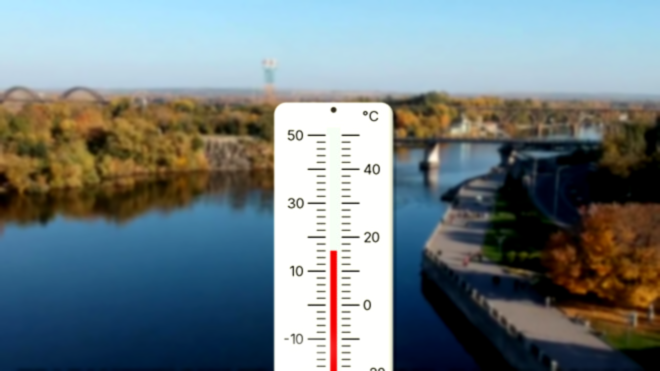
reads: **16** °C
